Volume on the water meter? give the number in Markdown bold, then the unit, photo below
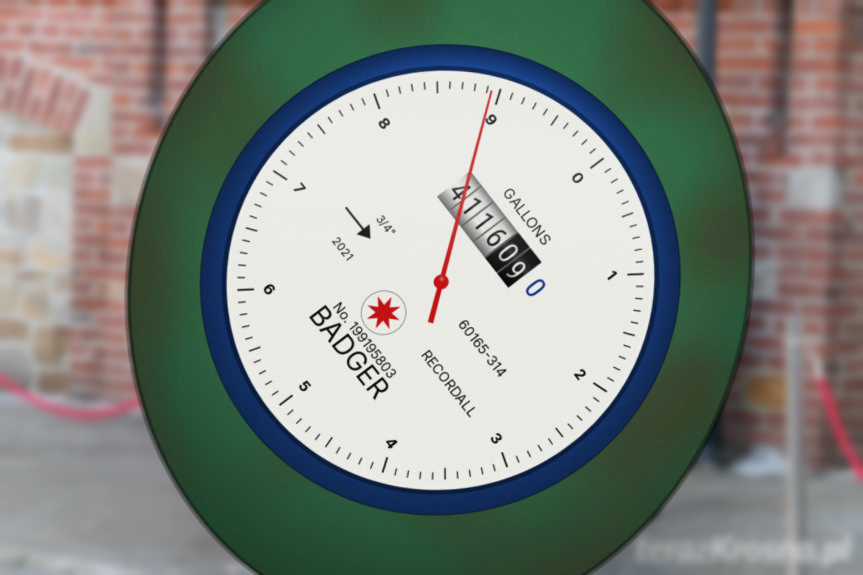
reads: **4116088.9** gal
